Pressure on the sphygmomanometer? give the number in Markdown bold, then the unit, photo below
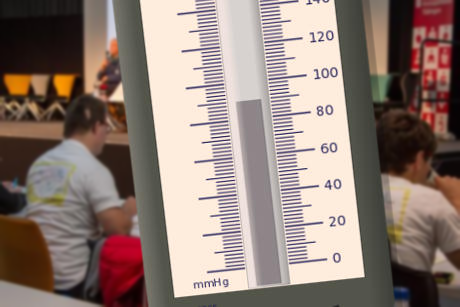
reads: **90** mmHg
